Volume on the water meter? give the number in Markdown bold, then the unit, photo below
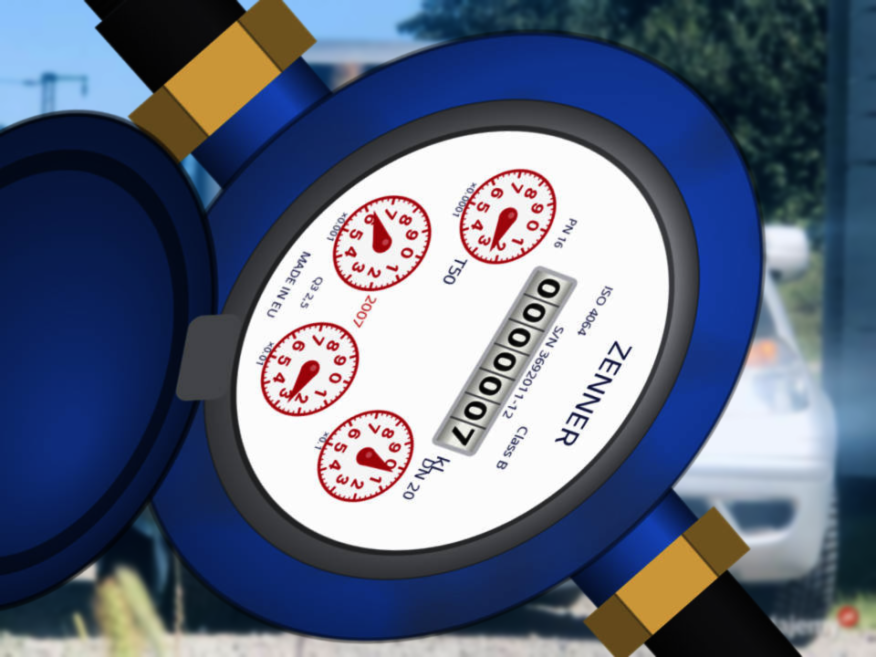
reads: **7.0262** kL
